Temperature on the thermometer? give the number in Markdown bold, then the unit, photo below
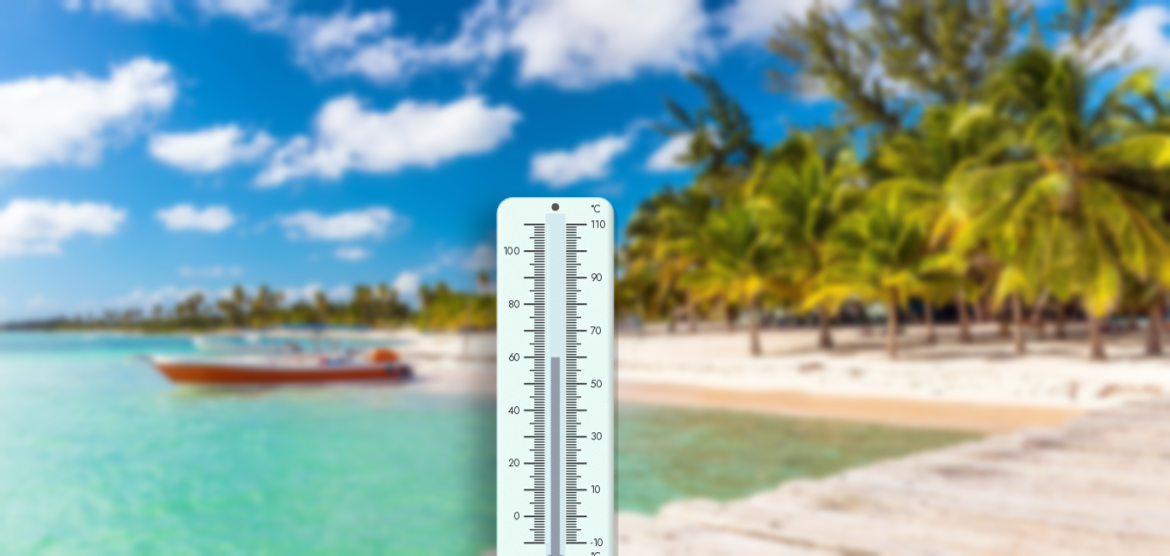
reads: **60** °C
